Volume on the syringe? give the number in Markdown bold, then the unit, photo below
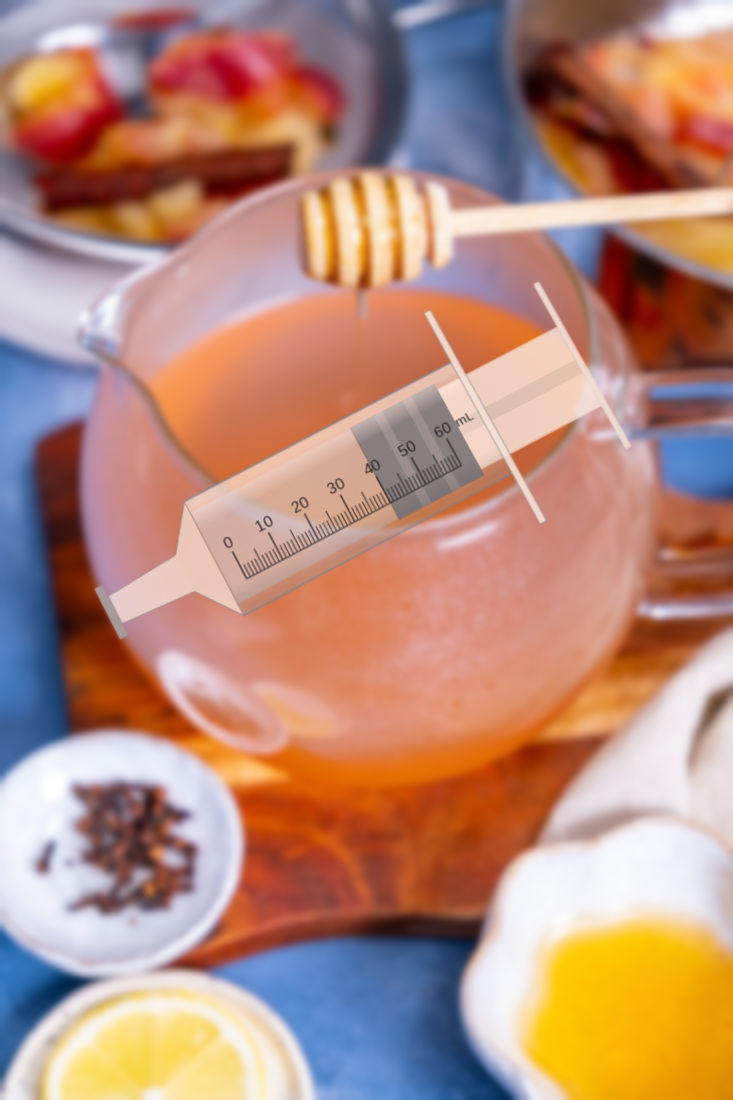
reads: **40** mL
